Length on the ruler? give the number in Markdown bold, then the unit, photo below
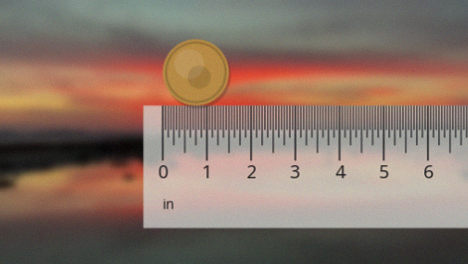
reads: **1.5** in
